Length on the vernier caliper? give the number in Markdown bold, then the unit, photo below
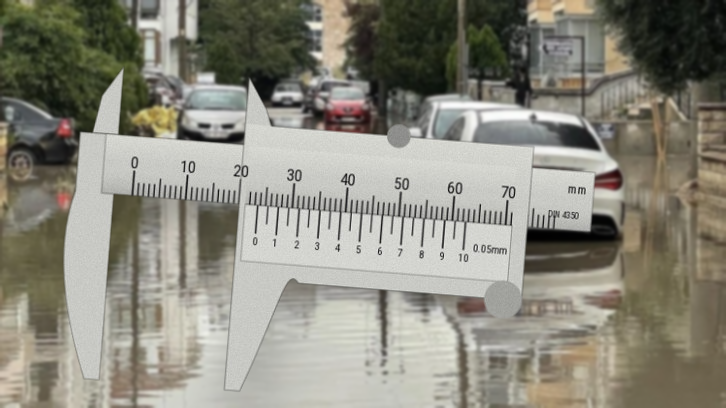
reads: **23.5** mm
